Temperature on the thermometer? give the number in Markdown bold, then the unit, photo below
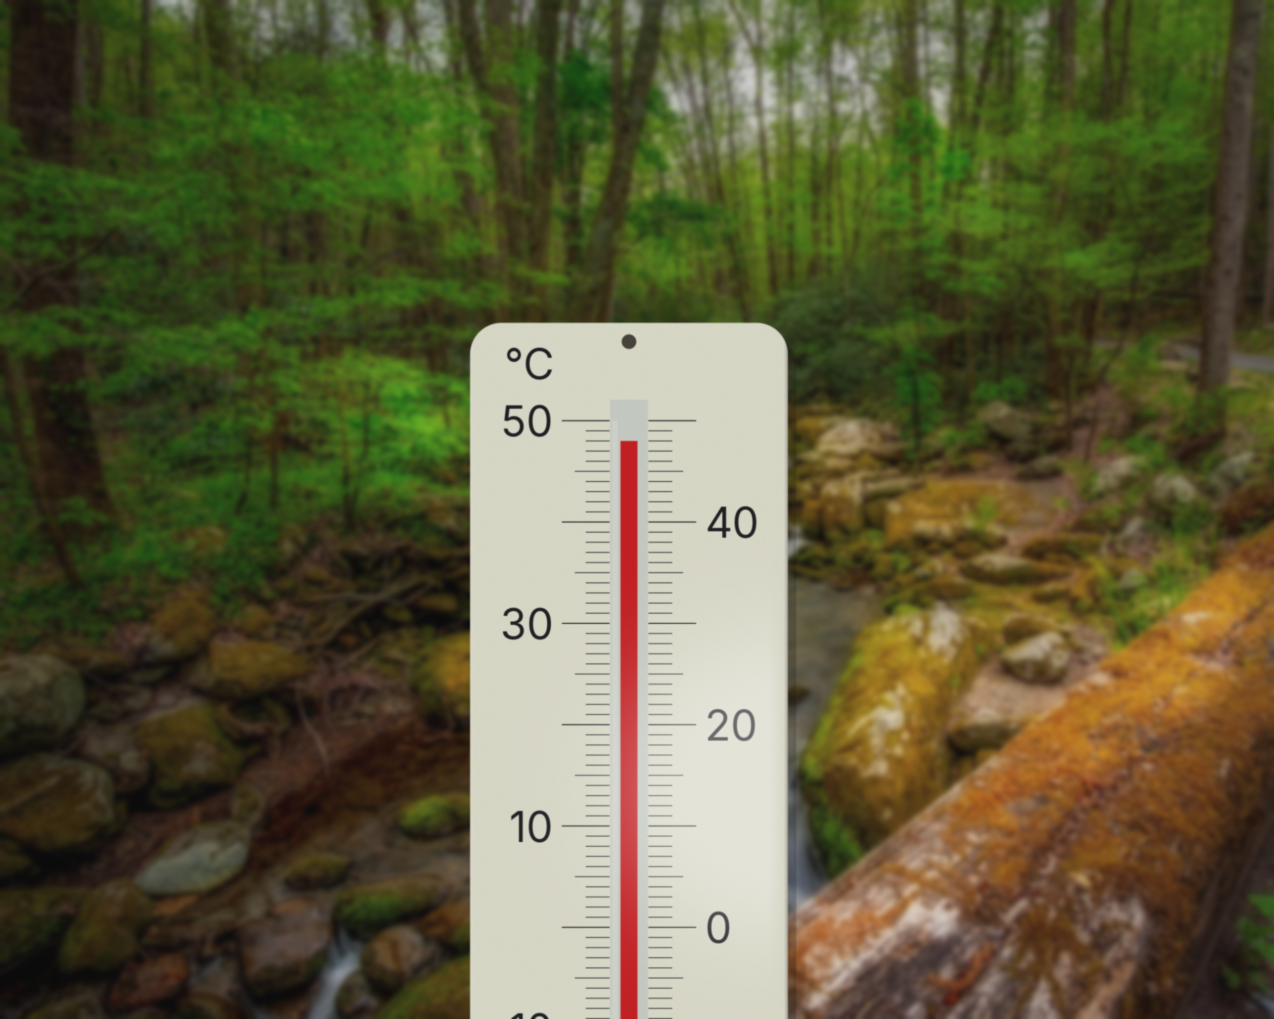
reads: **48** °C
